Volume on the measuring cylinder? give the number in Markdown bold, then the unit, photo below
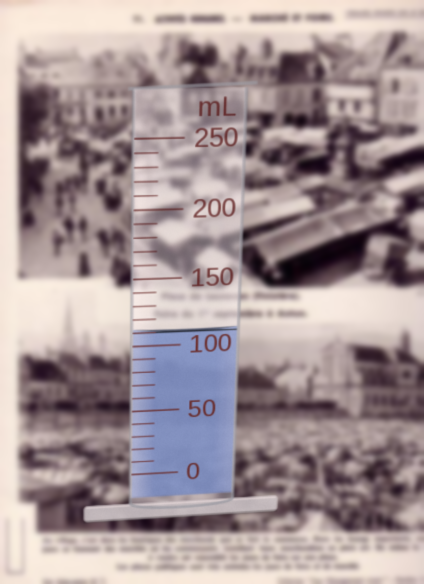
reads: **110** mL
